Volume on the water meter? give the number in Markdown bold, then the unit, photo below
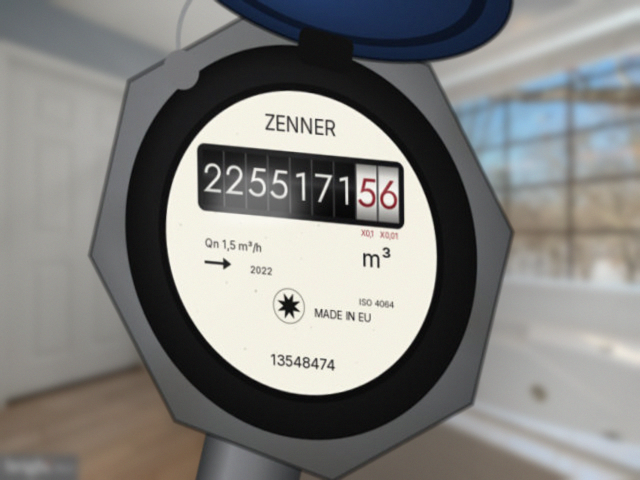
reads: **2255171.56** m³
